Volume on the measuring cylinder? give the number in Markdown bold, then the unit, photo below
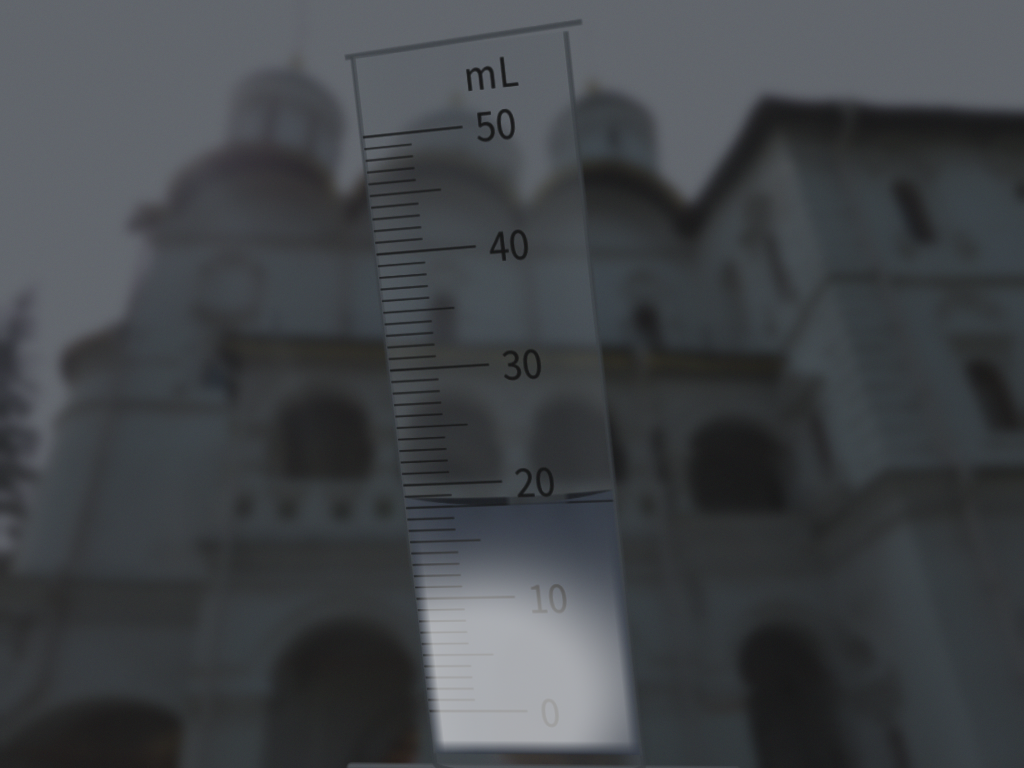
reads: **18** mL
